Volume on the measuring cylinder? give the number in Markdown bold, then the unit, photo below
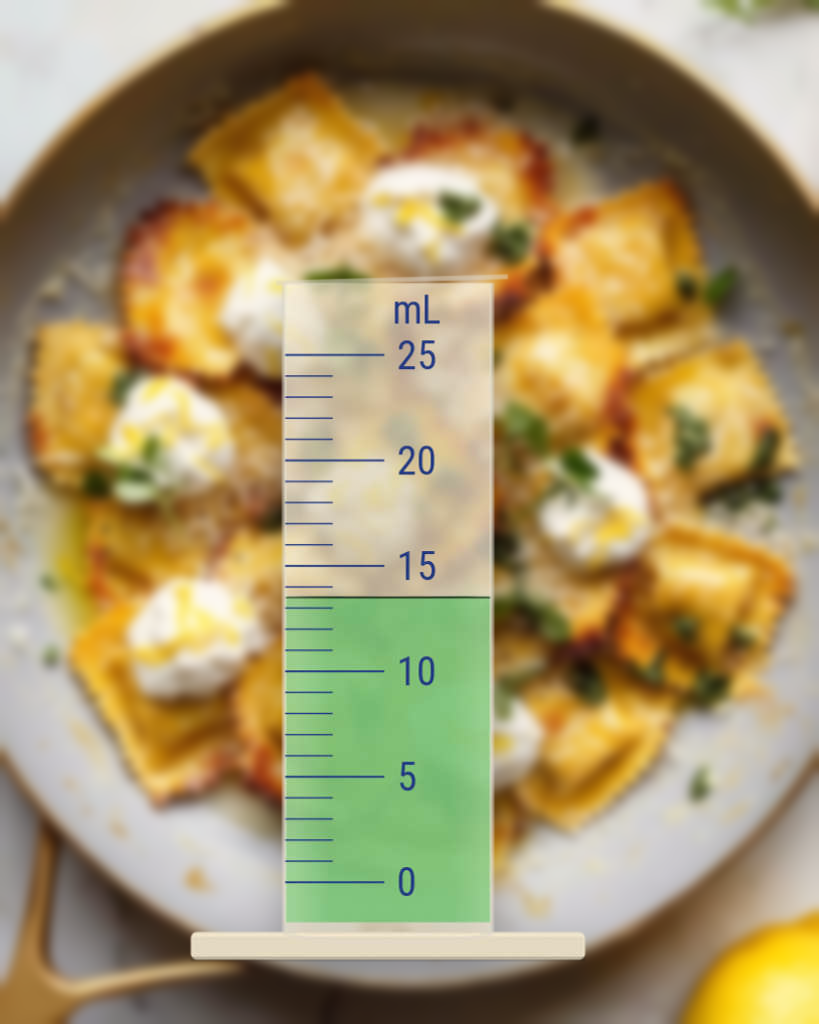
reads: **13.5** mL
